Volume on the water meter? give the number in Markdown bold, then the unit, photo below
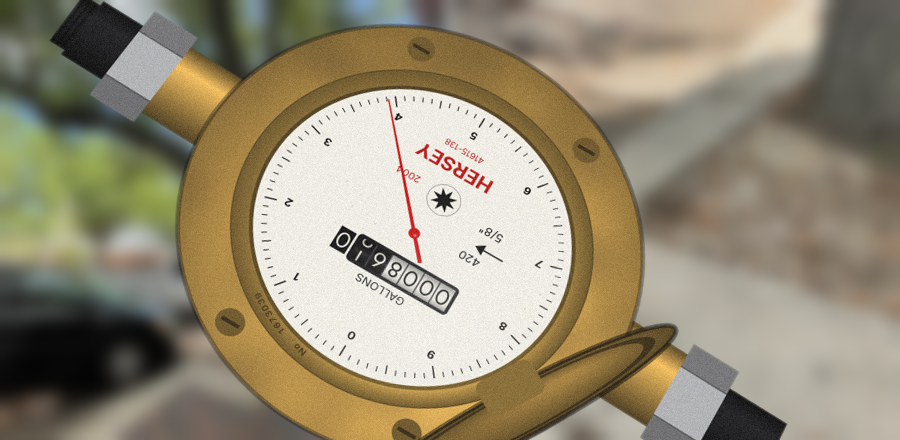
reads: **8613.9** gal
